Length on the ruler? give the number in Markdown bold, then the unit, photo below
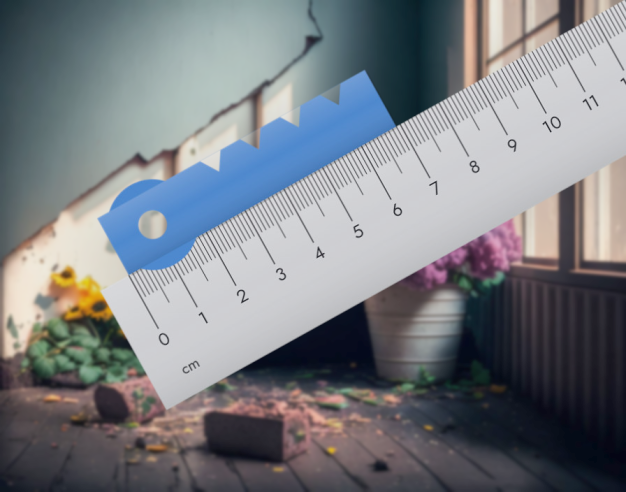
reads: **6.9** cm
